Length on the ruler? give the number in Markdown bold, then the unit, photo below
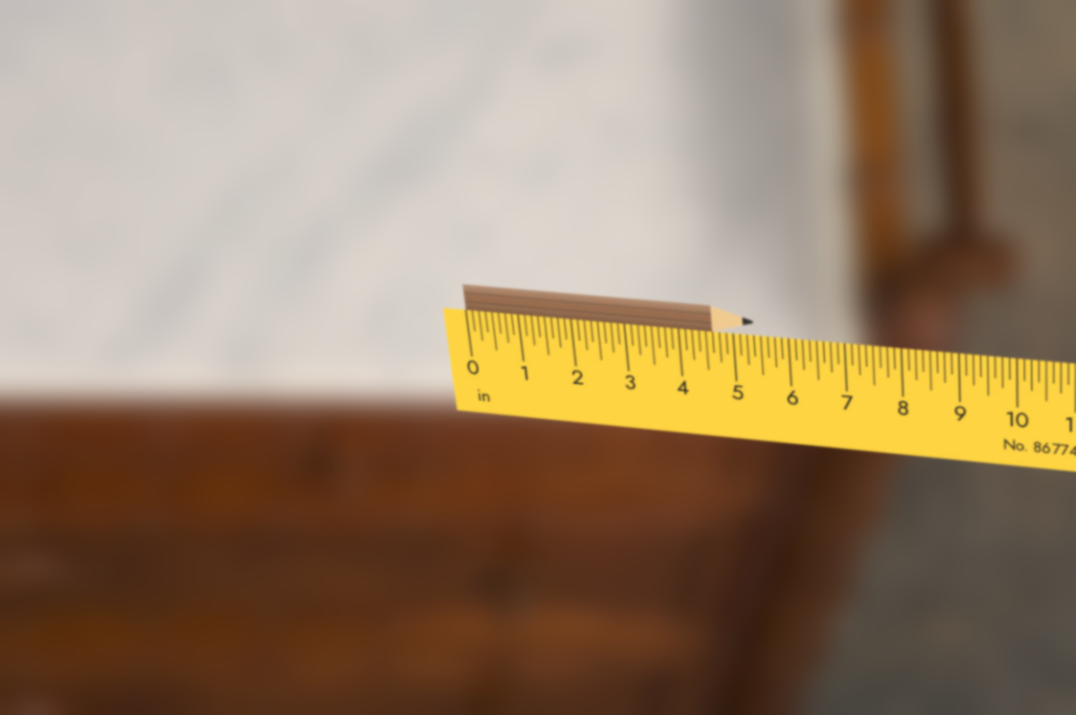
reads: **5.375** in
